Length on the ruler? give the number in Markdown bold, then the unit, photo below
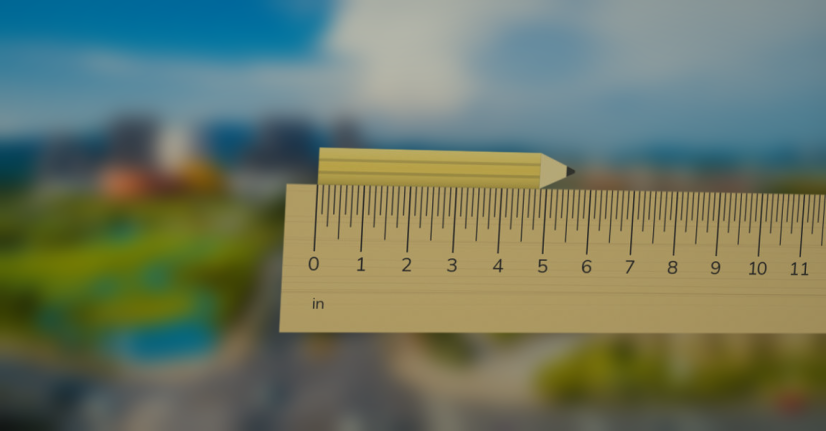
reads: **5.625** in
